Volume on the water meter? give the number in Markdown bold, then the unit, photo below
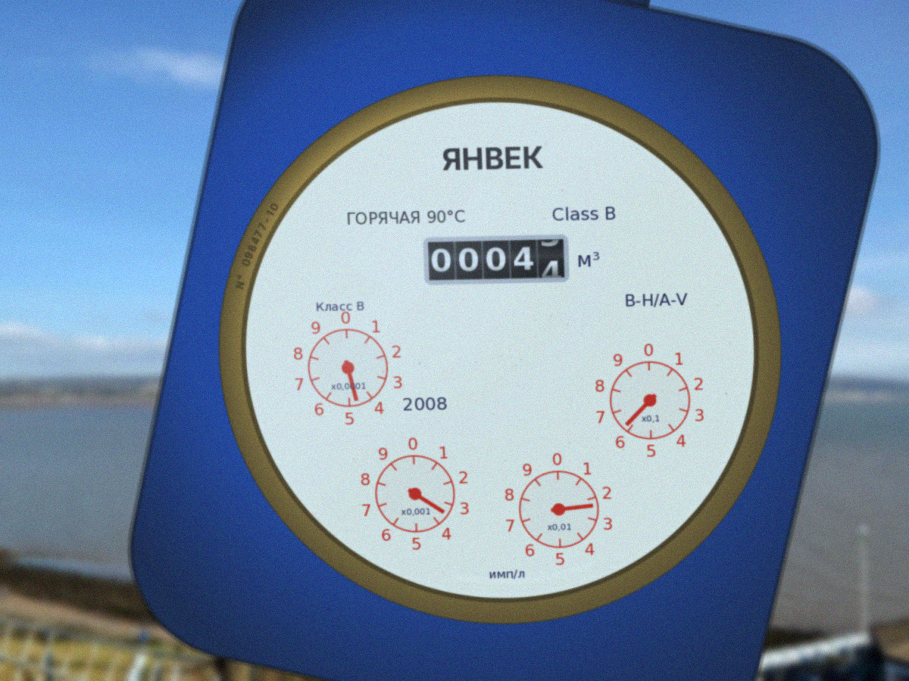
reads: **43.6234** m³
